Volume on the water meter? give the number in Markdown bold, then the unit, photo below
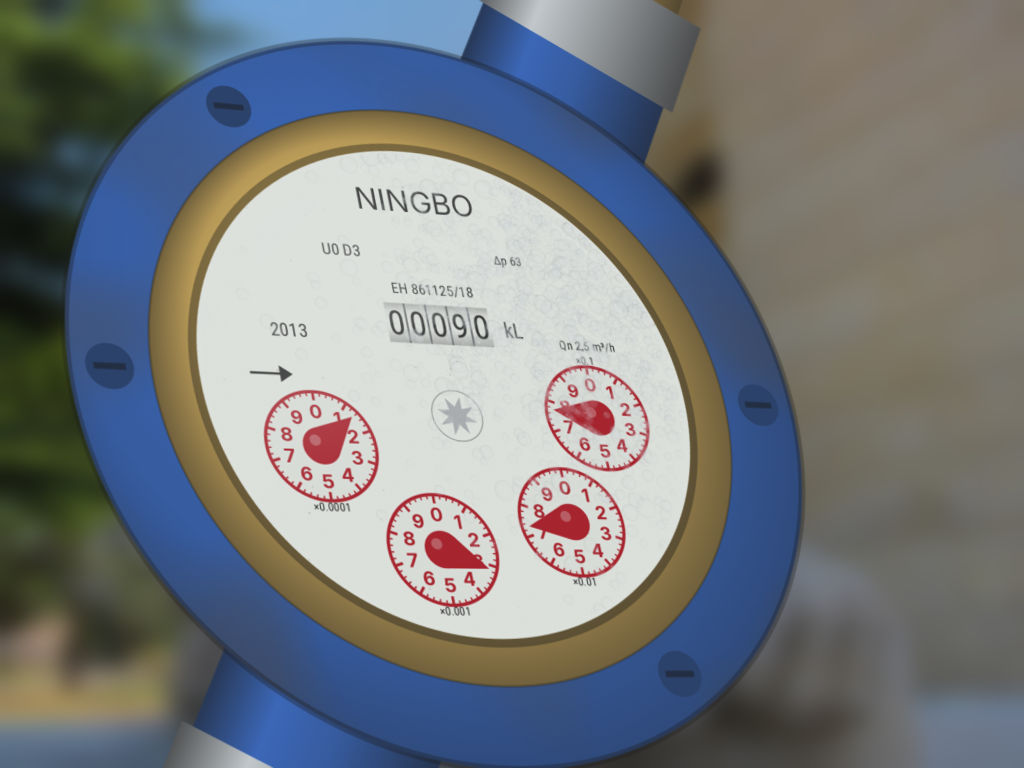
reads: **90.7731** kL
